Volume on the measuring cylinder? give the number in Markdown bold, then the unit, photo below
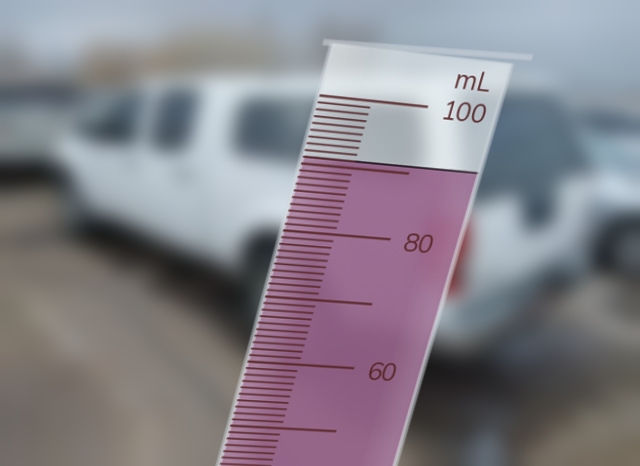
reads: **91** mL
